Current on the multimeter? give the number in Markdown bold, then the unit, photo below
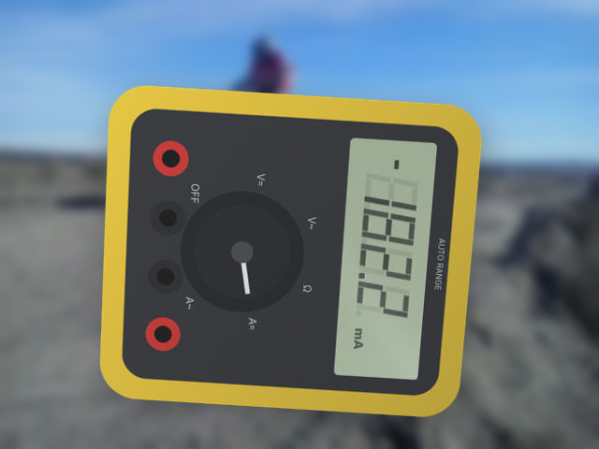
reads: **-182.2** mA
